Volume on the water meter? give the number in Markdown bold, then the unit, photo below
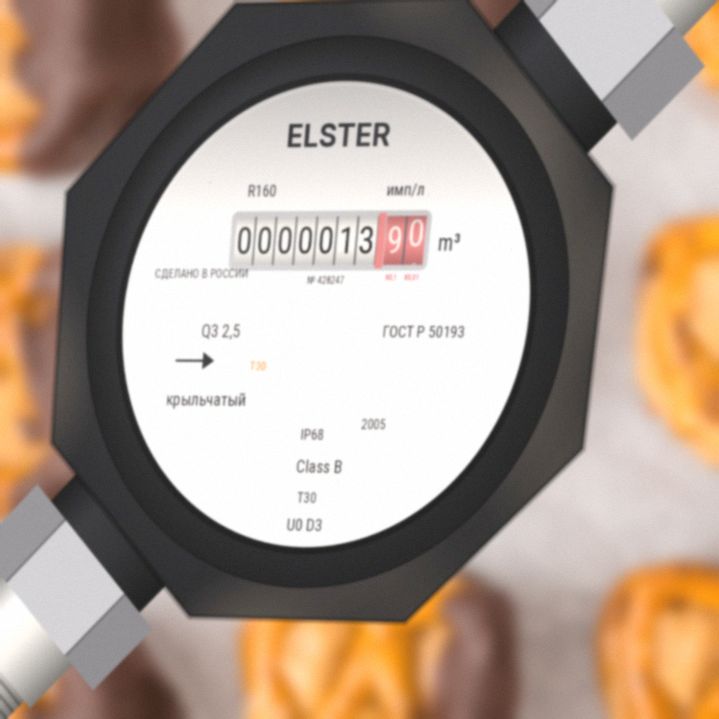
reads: **13.90** m³
